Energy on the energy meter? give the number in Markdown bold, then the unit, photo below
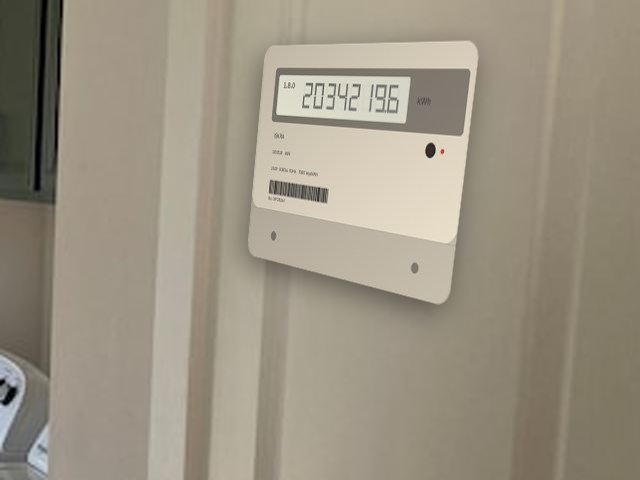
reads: **2034219.6** kWh
